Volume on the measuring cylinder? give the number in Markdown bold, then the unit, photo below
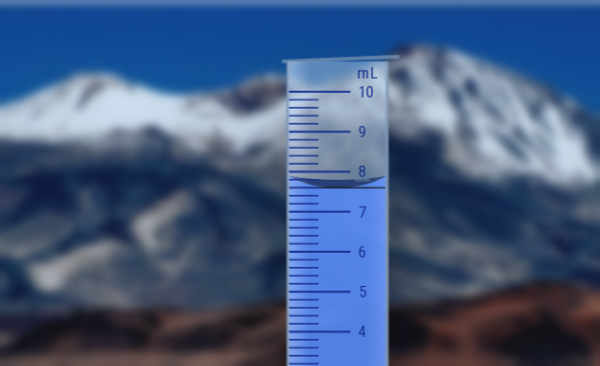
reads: **7.6** mL
